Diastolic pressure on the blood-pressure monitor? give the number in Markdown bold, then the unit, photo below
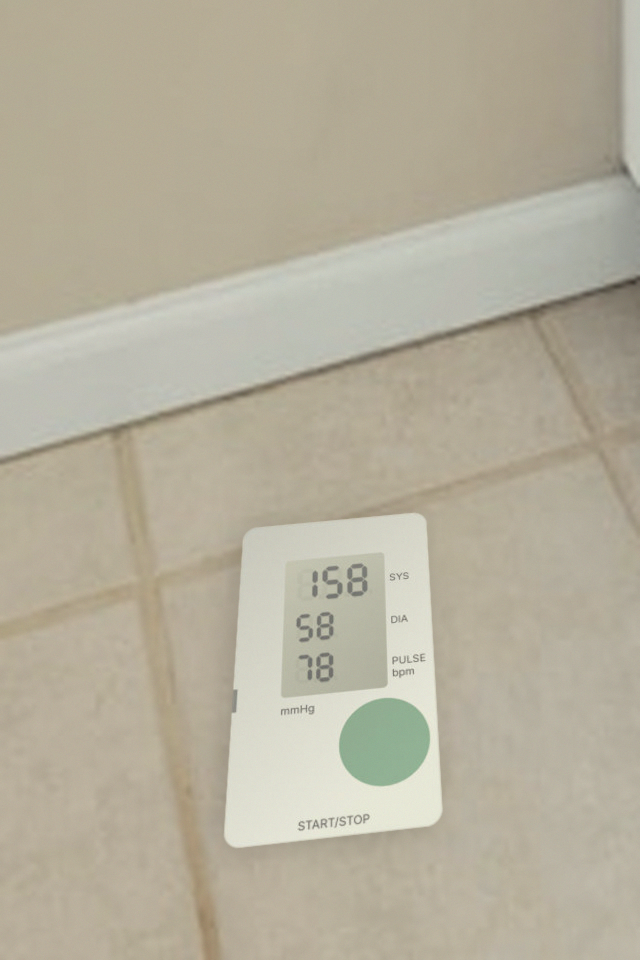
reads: **58** mmHg
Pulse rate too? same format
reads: **78** bpm
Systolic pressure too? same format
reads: **158** mmHg
